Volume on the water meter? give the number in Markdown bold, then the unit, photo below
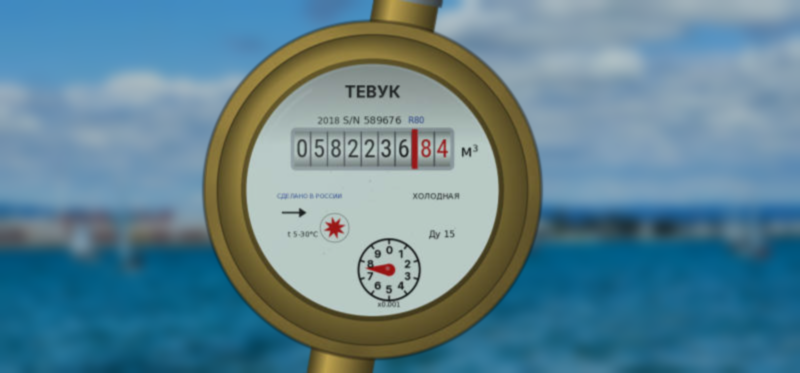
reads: **582236.847** m³
